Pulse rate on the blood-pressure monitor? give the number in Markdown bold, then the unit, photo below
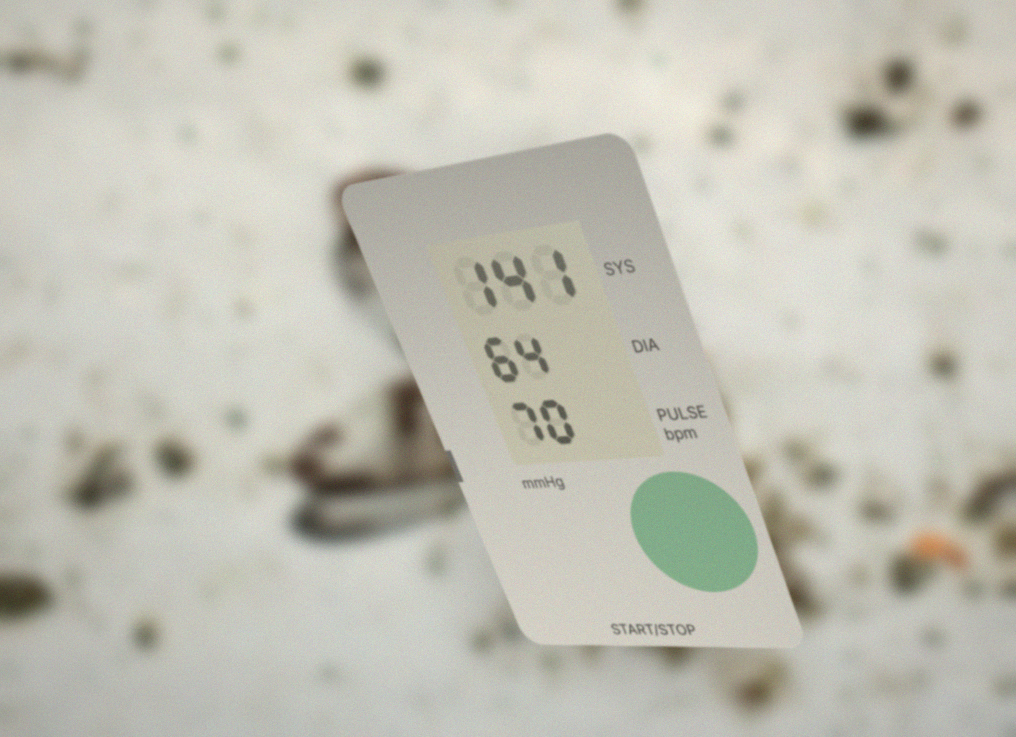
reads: **70** bpm
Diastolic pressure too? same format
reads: **64** mmHg
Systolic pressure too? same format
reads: **141** mmHg
